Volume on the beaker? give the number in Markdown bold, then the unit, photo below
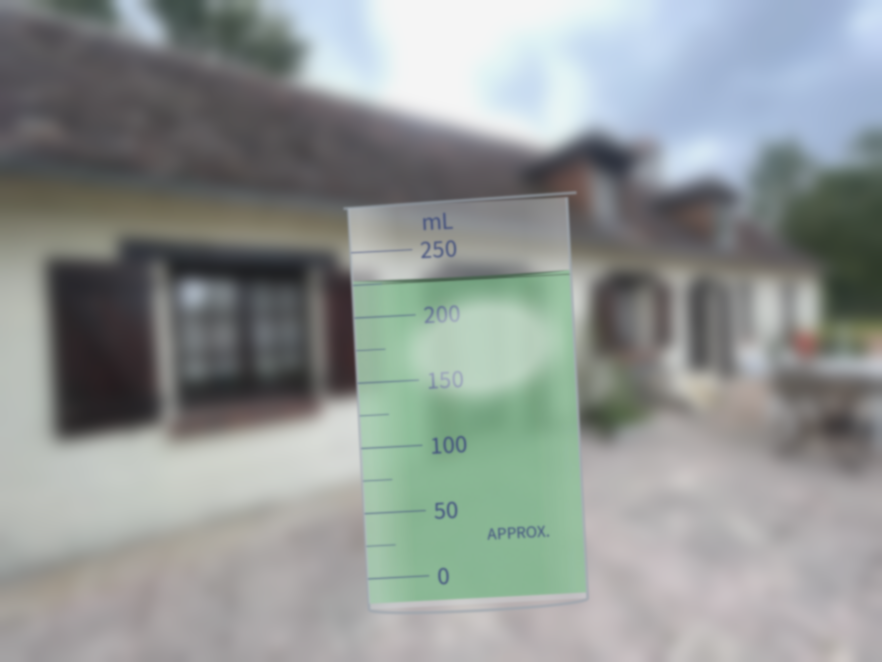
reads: **225** mL
